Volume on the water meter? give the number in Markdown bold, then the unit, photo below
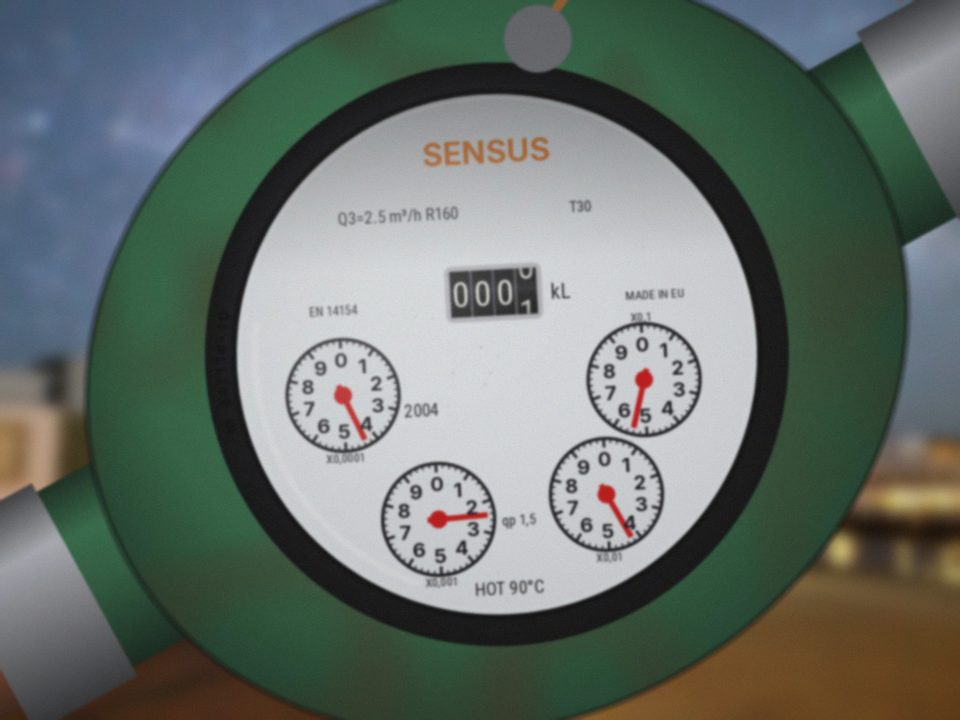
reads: **0.5424** kL
